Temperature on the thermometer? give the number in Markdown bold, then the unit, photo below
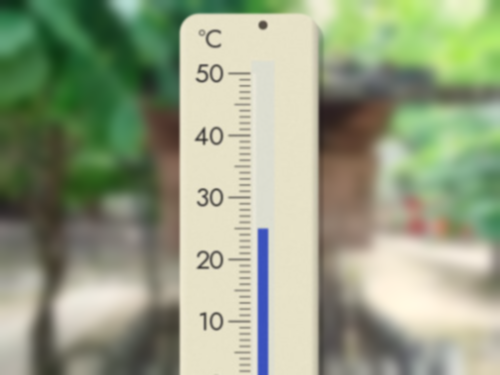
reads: **25** °C
